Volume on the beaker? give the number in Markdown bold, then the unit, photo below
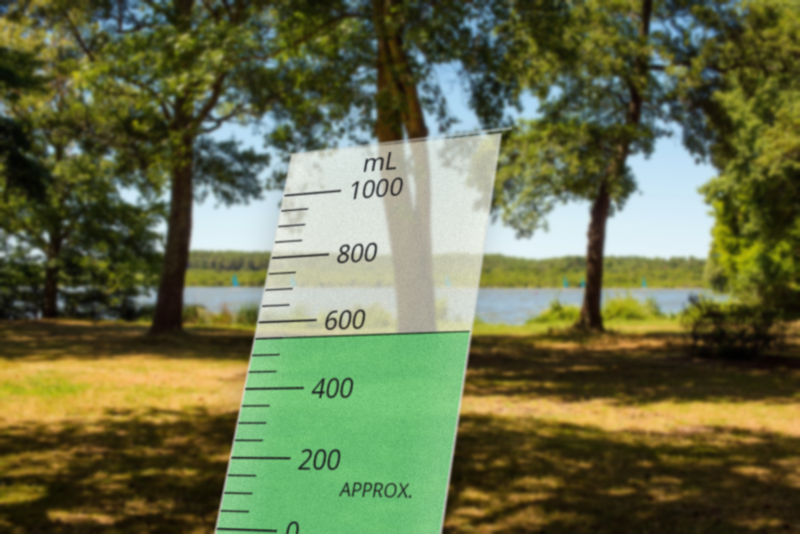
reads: **550** mL
